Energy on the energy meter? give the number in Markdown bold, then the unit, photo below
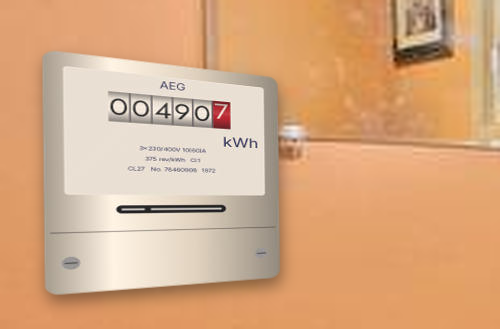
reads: **490.7** kWh
